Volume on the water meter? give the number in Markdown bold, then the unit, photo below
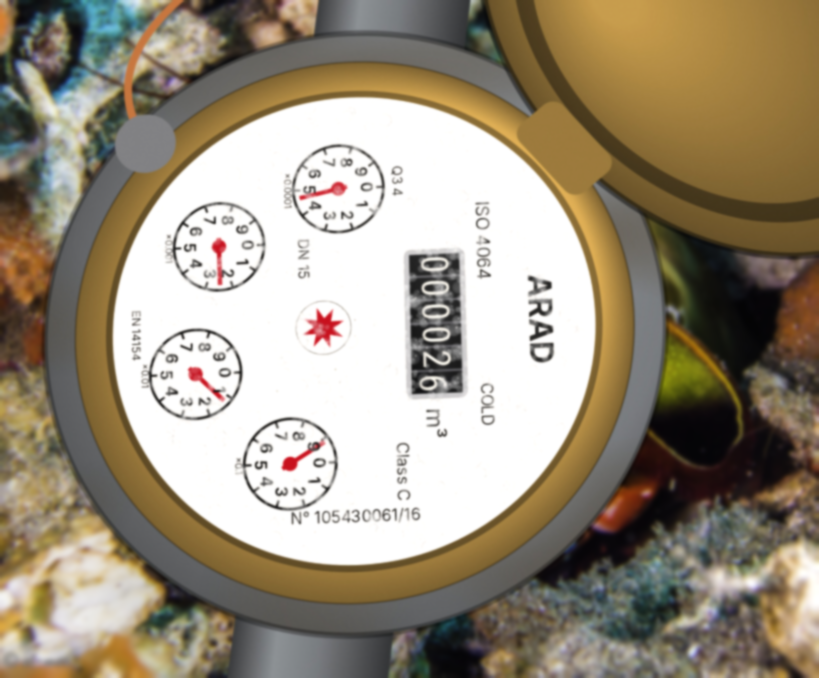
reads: **25.9124** m³
